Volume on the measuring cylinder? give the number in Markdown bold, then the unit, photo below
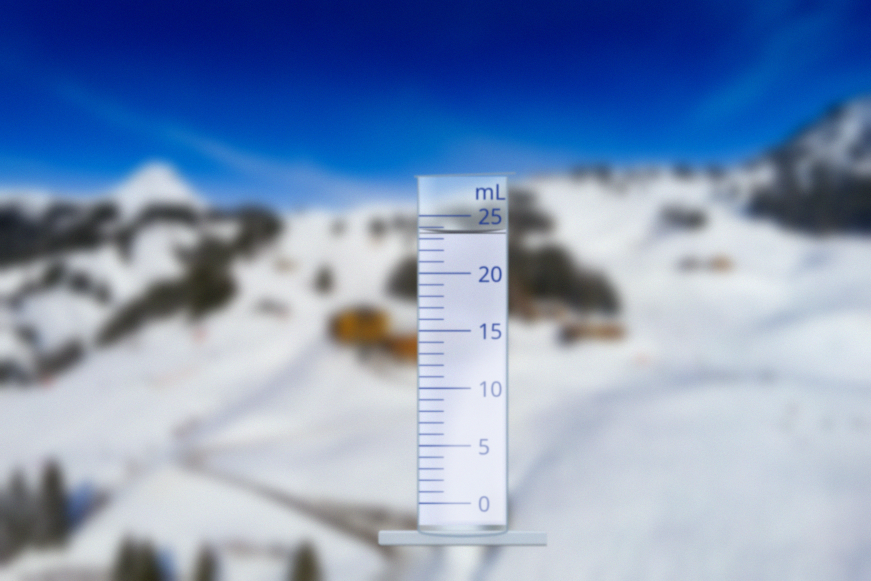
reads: **23.5** mL
